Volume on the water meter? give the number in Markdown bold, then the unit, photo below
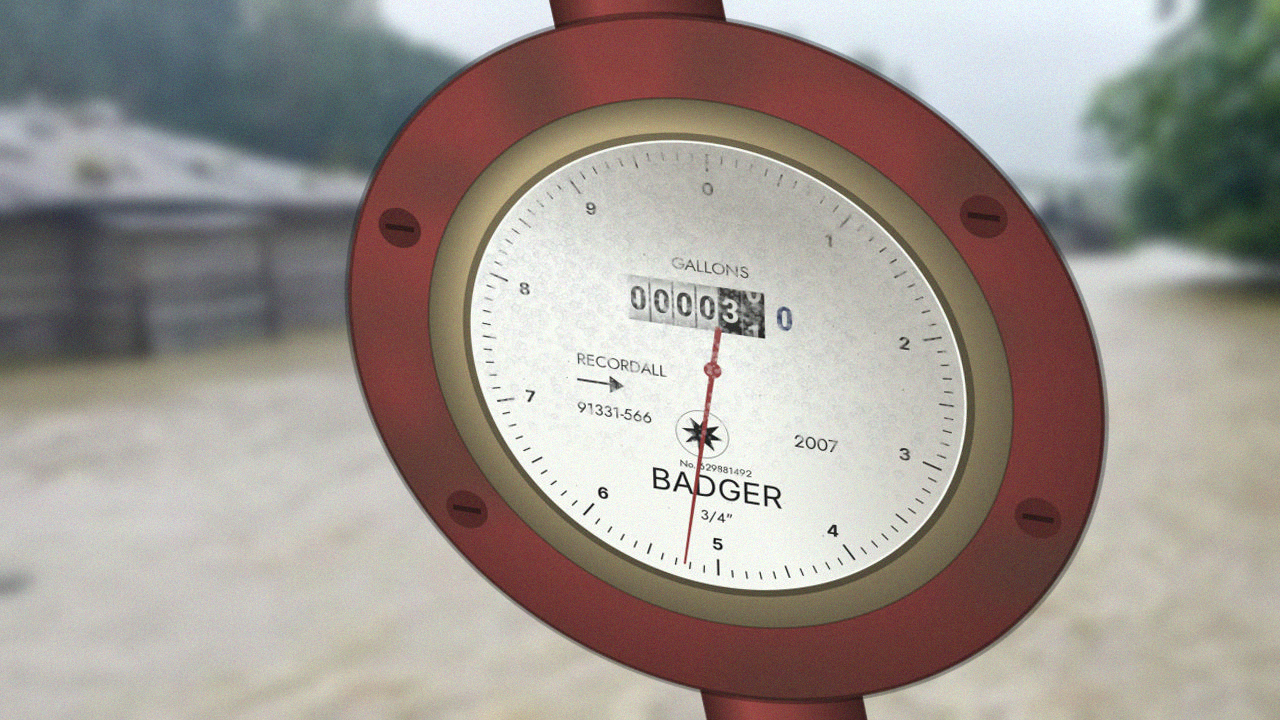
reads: **305.2** gal
